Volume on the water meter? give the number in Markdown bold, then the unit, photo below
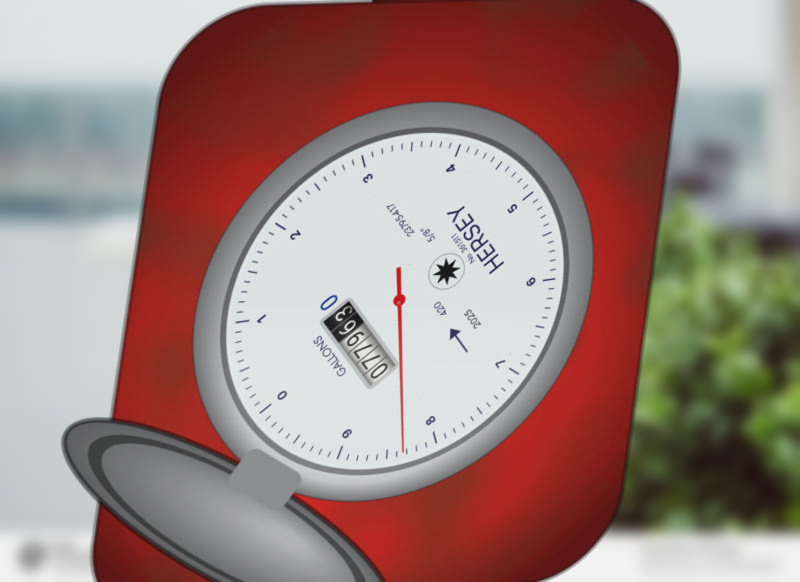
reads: **779628.3** gal
